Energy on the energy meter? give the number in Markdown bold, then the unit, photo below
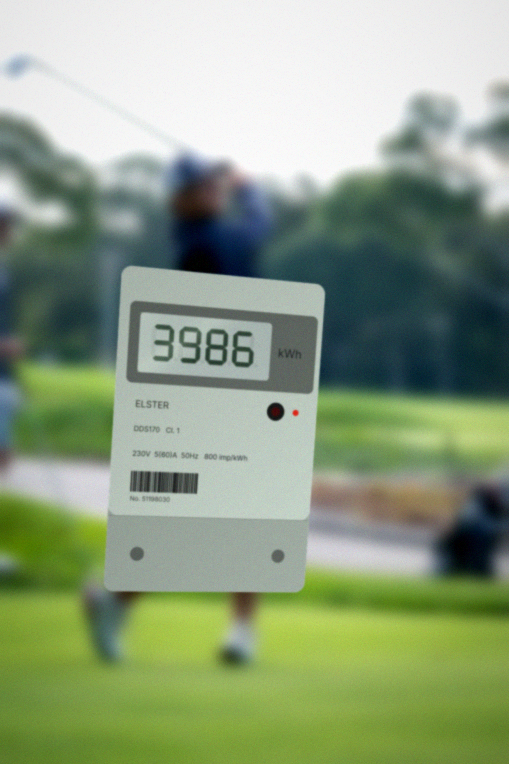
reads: **3986** kWh
